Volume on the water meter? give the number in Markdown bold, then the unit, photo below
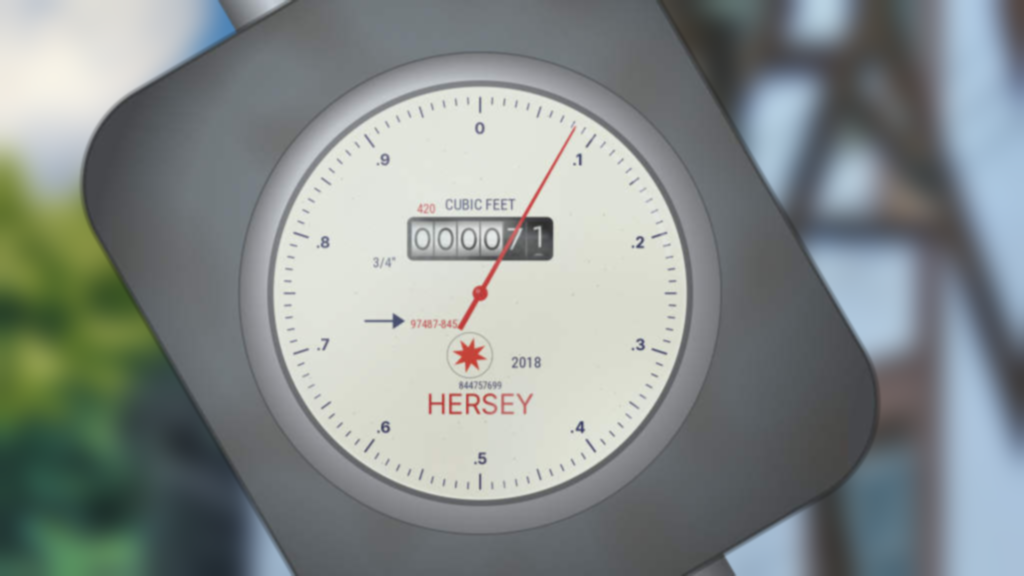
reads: **71.08** ft³
